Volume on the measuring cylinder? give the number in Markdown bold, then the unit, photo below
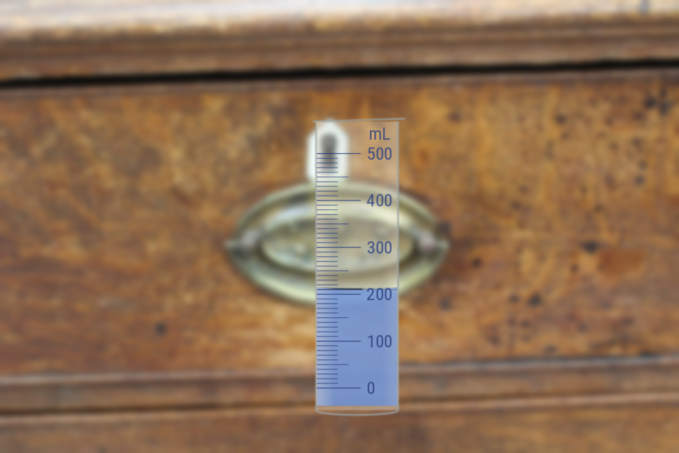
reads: **210** mL
